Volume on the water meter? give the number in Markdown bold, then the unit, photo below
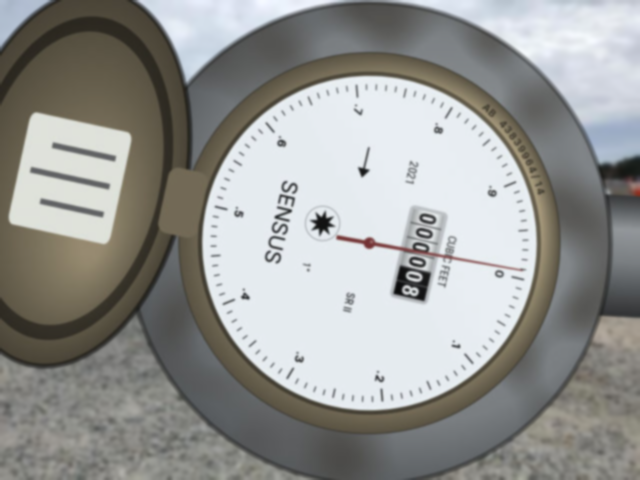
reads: **7.99** ft³
